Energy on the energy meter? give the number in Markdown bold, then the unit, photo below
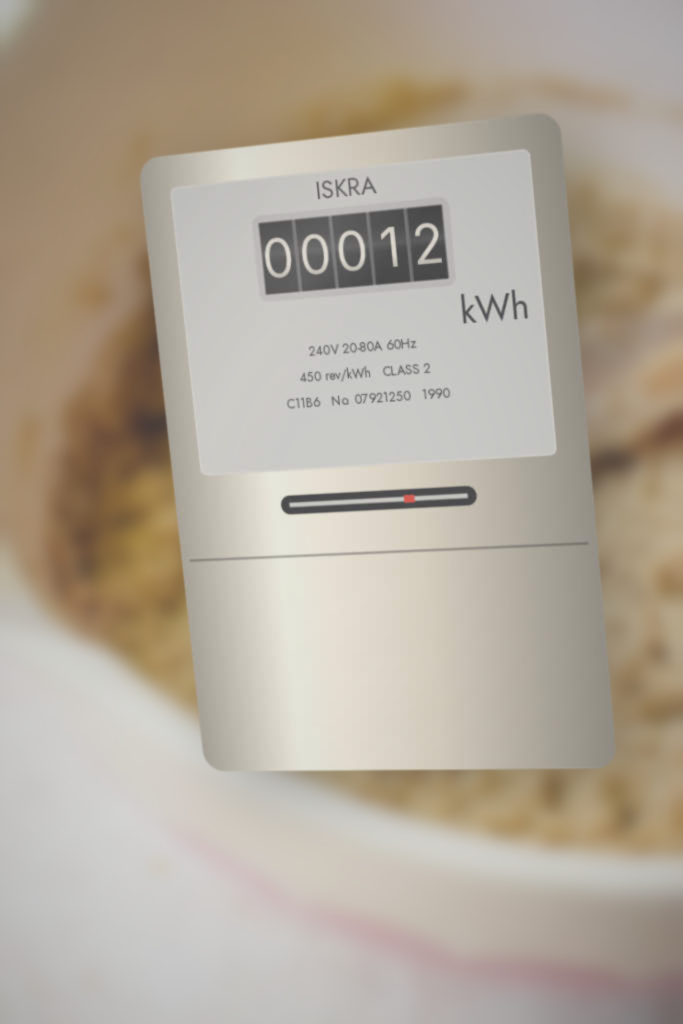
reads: **12** kWh
